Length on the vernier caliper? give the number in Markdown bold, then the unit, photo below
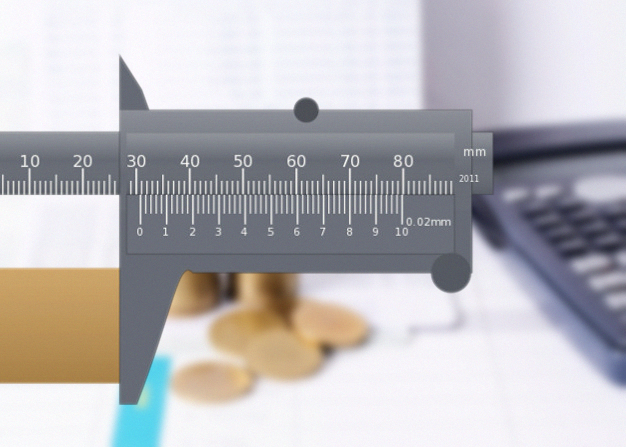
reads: **30.8** mm
